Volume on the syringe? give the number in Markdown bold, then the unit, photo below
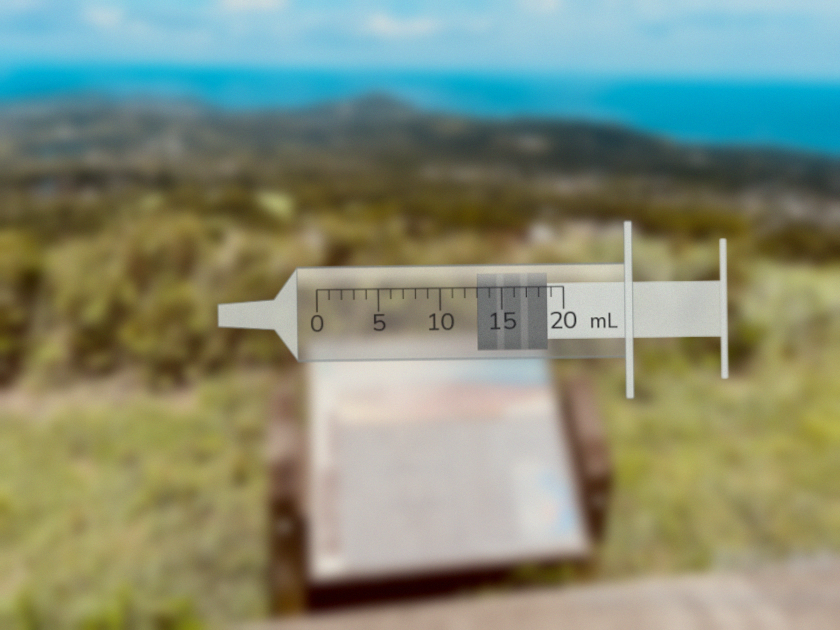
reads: **13** mL
